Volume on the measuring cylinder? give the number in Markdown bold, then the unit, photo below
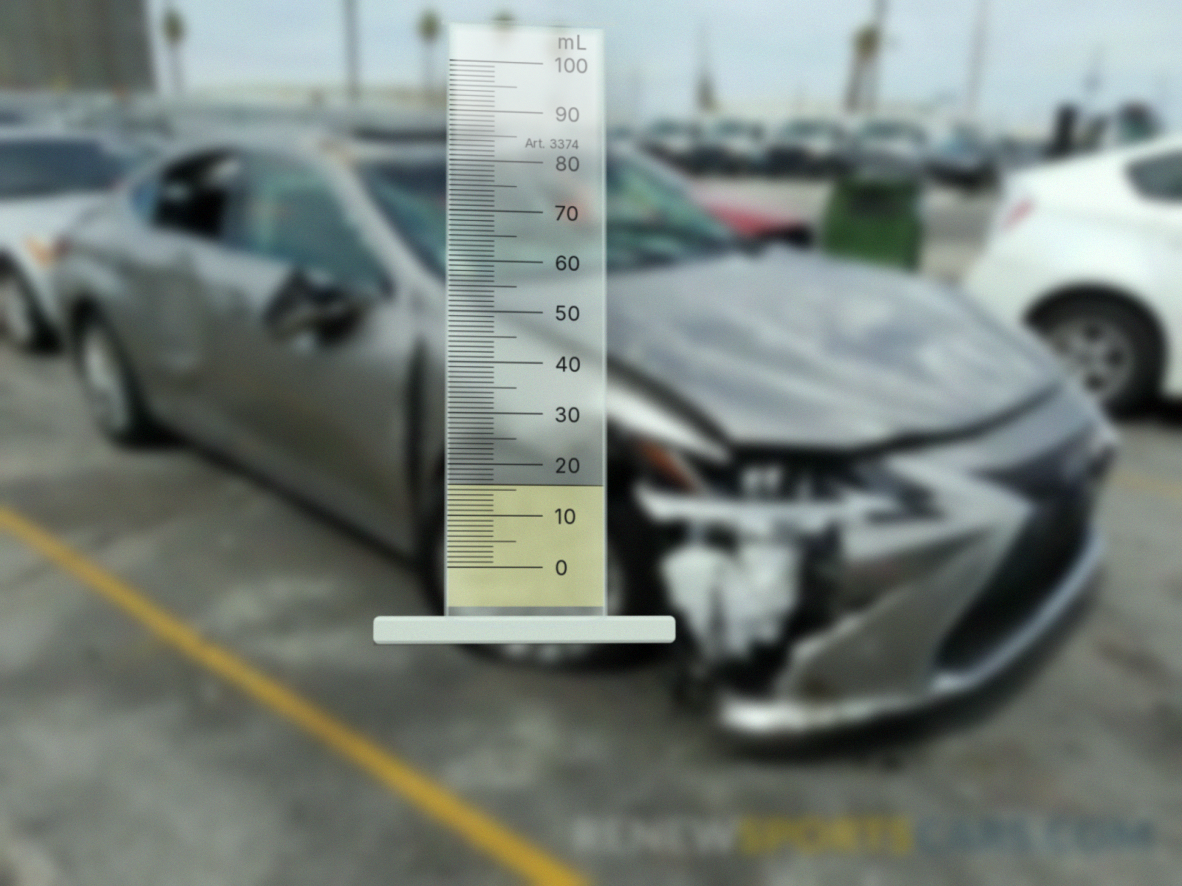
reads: **16** mL
